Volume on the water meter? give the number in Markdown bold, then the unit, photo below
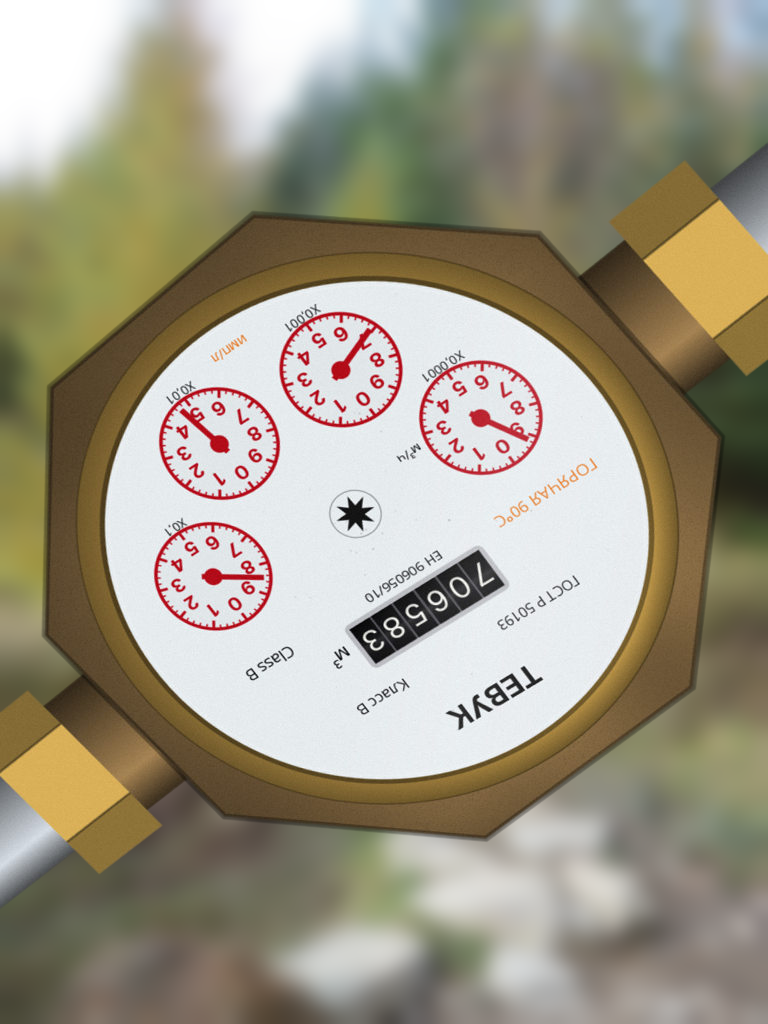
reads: **706583.8469** m³
